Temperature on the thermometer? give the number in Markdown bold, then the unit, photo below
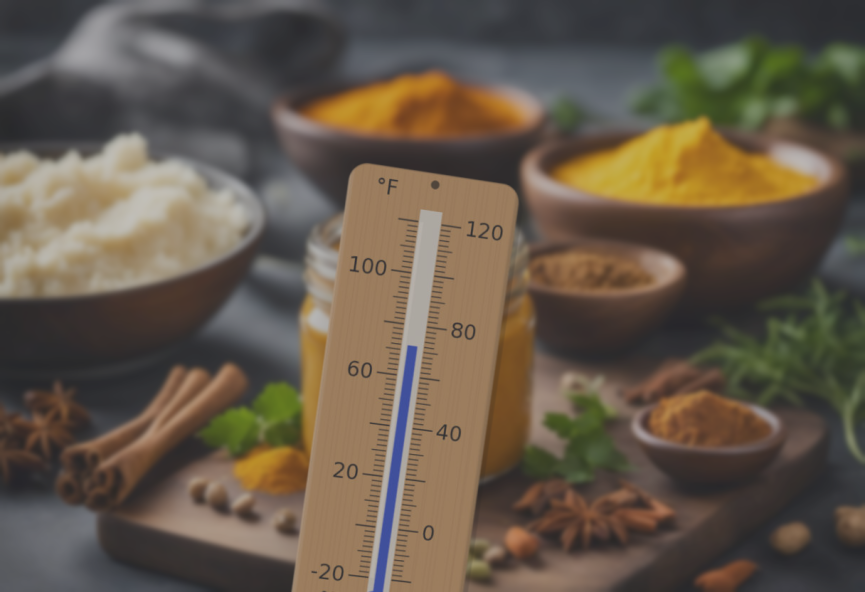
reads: **72** °F
